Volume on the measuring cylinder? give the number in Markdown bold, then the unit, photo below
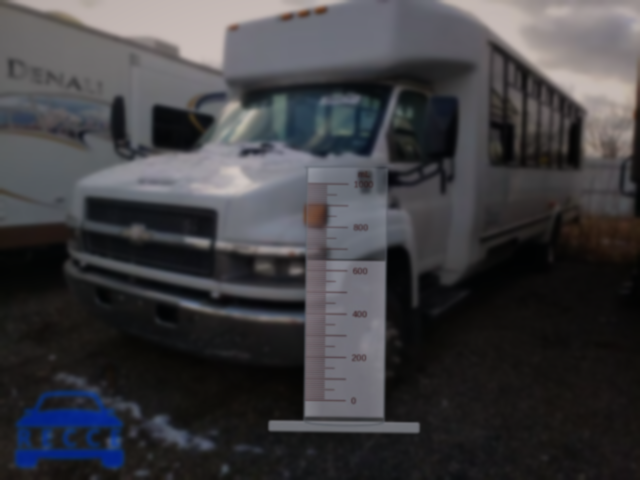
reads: **650** mL
